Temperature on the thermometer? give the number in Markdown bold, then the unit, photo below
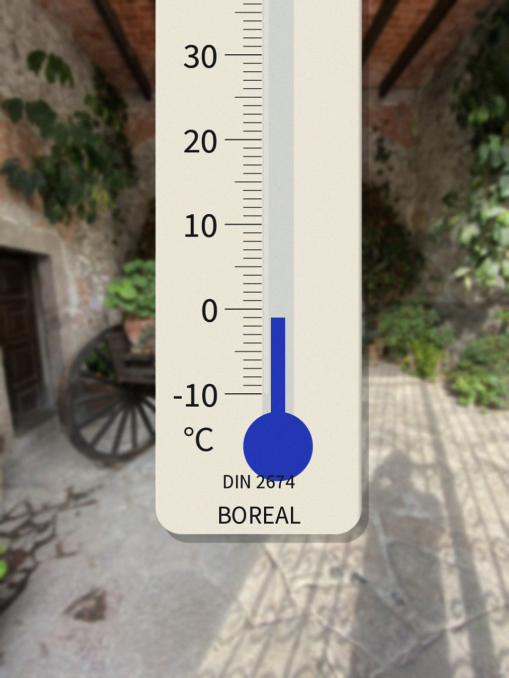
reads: **-1** °C
